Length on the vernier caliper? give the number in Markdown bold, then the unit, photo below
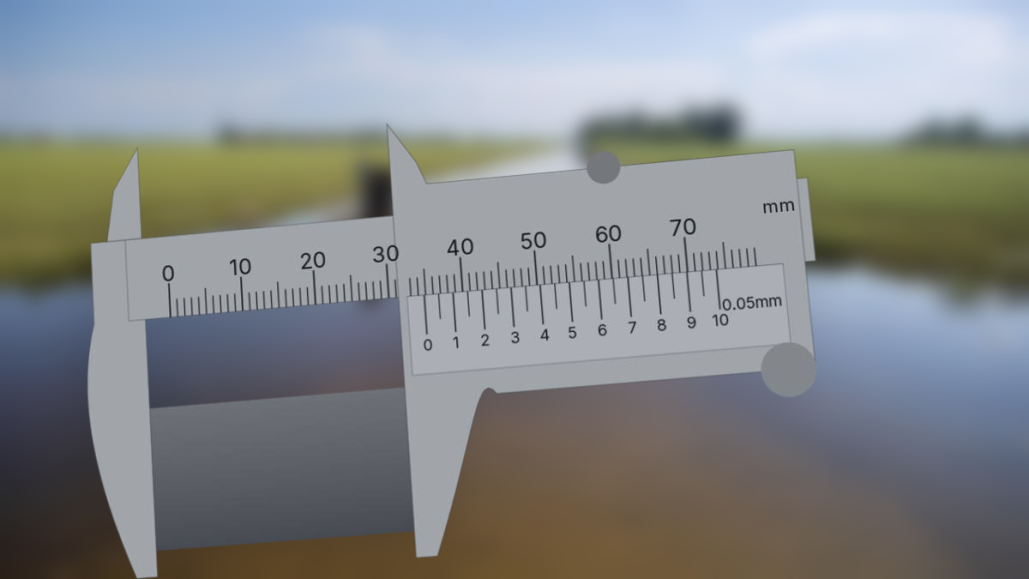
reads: **34.8** mm
